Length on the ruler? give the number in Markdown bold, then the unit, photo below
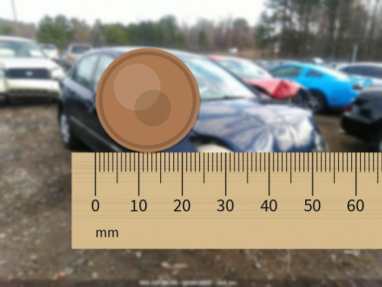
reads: **24** mm
